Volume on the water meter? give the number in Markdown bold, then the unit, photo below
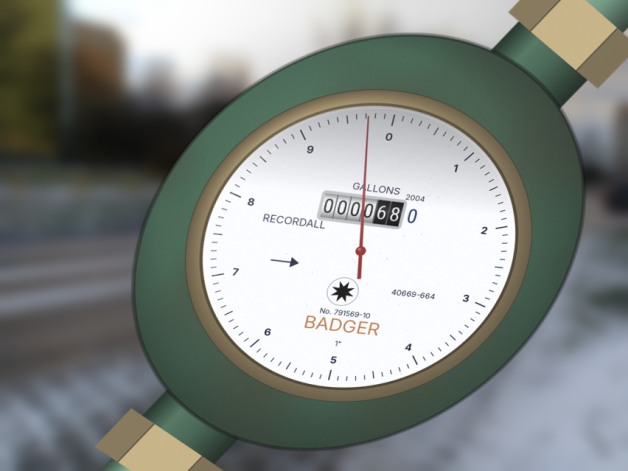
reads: **679.7** gal
